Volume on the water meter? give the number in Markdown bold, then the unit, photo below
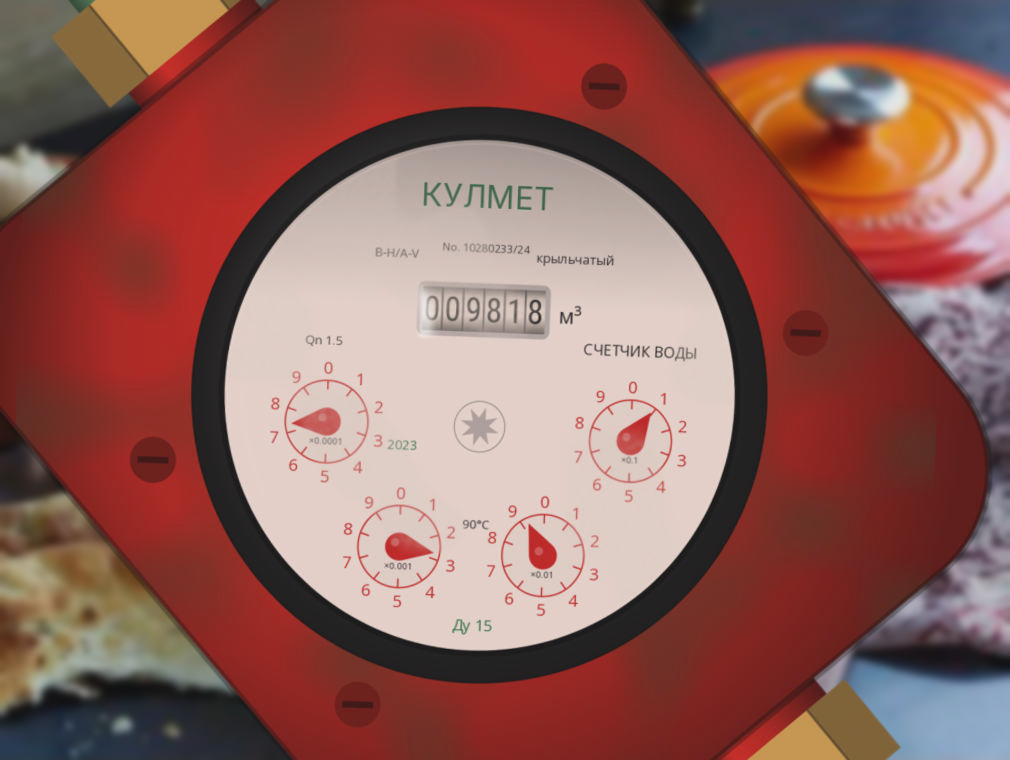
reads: **9818.0927** m³
